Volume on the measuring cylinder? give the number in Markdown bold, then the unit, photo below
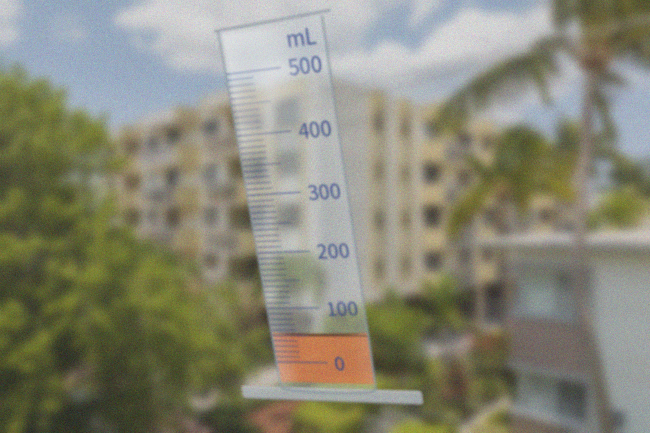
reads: **50** mL
